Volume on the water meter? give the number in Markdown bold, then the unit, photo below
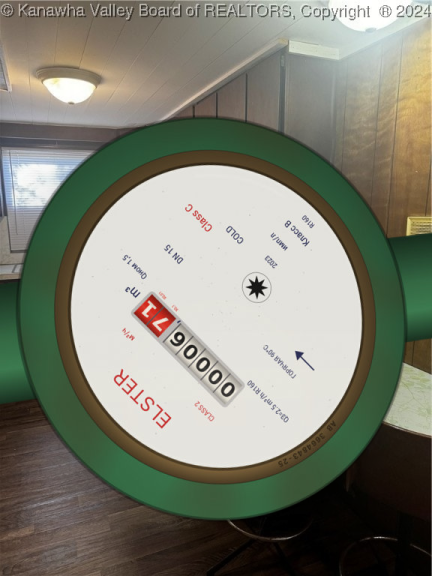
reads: **6.71** m³
